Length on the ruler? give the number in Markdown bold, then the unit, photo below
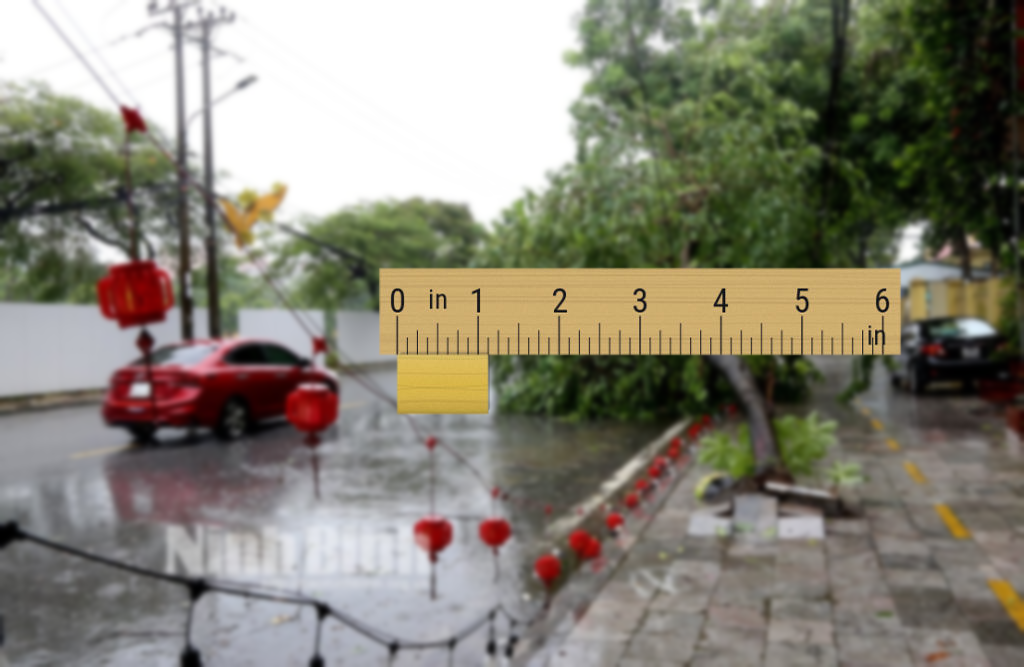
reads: **1.125** in
